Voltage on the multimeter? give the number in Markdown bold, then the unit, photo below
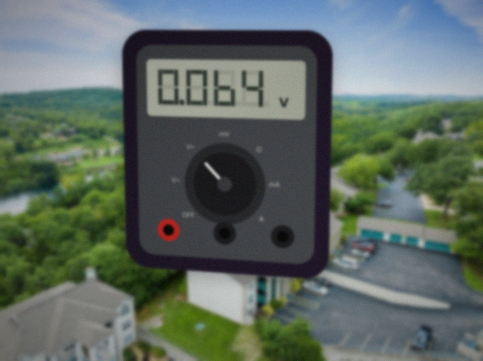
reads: **0.064** V
